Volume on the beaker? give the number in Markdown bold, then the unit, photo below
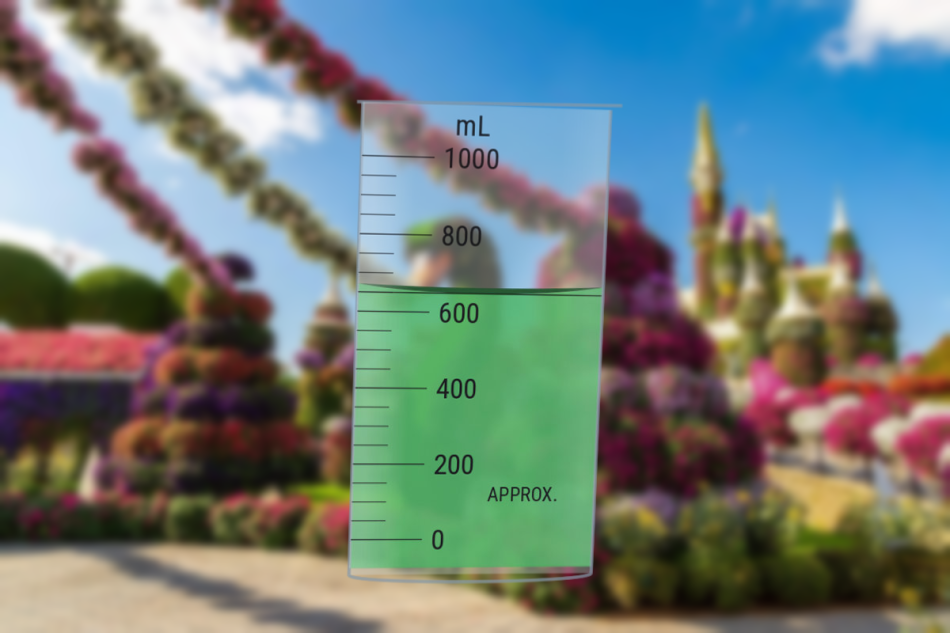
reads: **650** mL
